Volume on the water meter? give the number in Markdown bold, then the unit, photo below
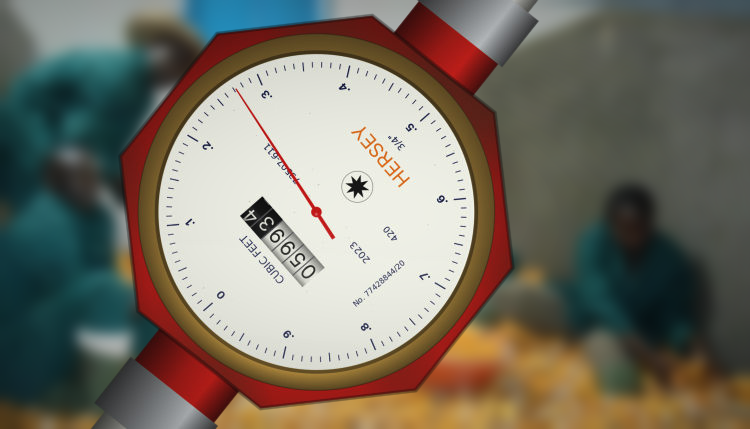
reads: **59934.27** ft³
